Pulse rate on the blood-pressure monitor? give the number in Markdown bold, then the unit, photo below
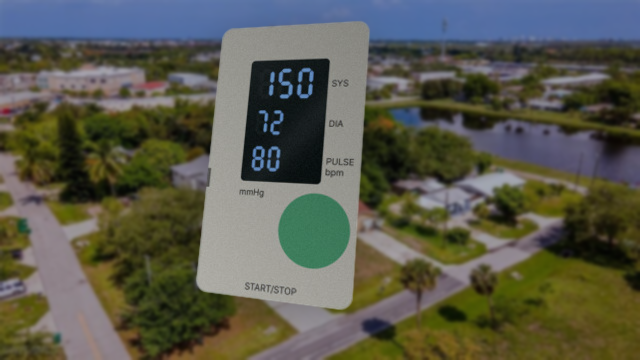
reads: **80** bpm
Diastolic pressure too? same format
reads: **72** mmHg
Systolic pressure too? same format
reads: **150** mmHg
